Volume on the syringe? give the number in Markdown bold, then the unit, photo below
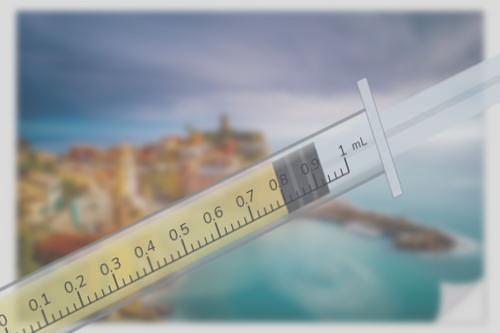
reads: **0.8** mL
